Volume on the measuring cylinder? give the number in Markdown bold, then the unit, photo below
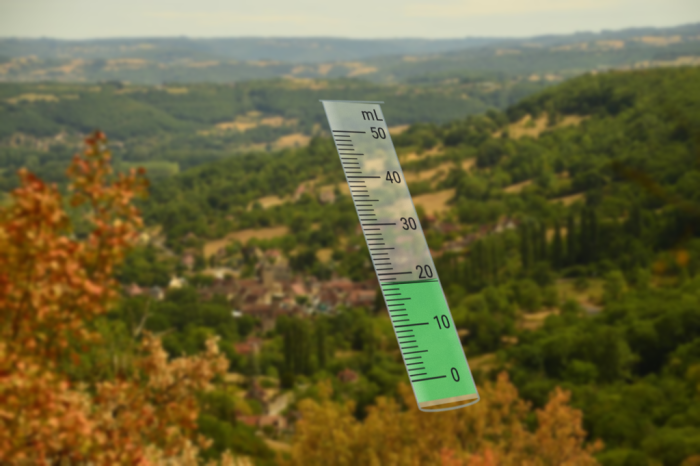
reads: **18** mL
